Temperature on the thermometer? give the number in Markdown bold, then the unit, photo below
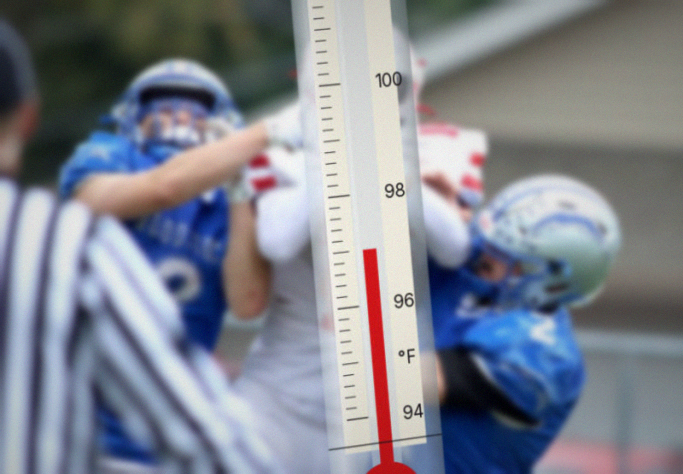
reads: **97** °F
